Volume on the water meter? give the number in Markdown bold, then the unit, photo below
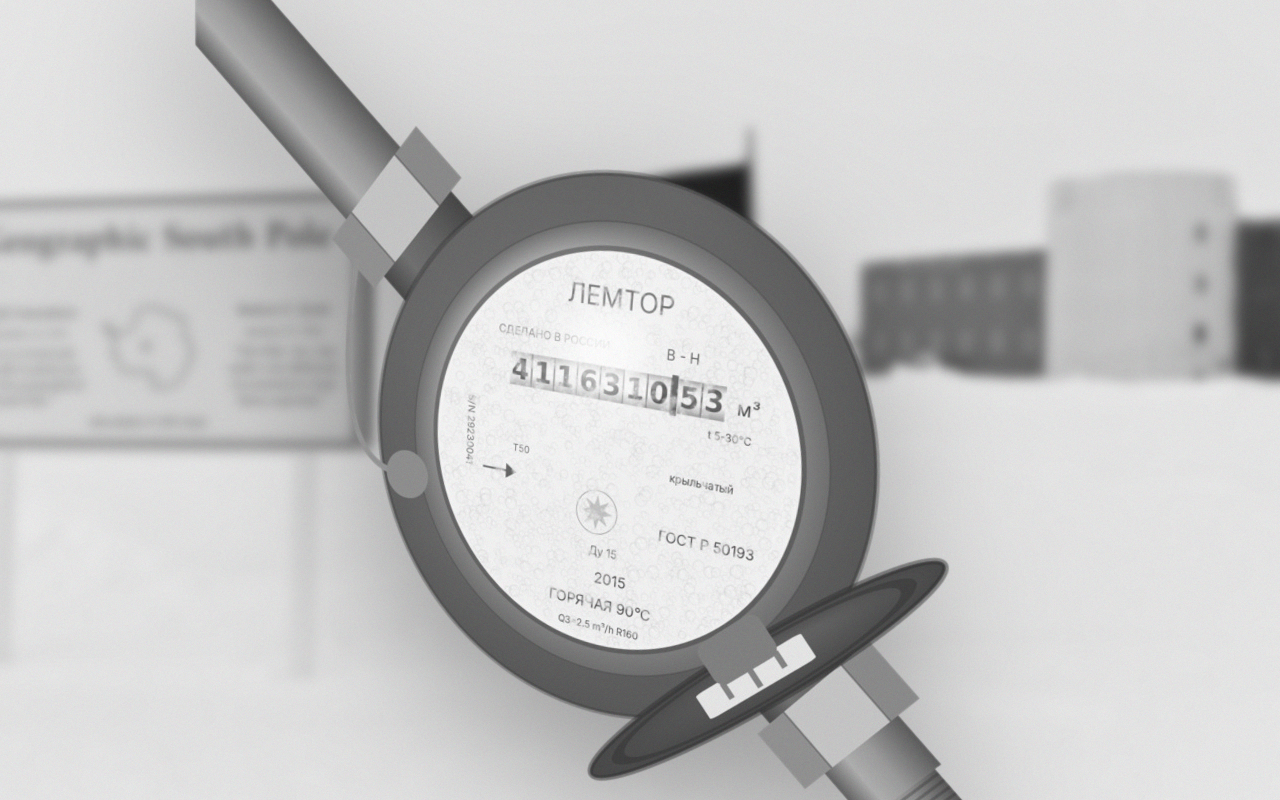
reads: **4116310.53** m³
